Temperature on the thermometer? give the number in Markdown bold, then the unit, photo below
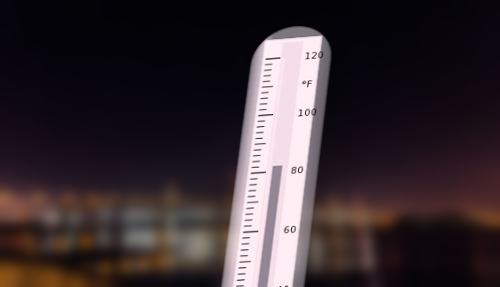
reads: **82** °F
